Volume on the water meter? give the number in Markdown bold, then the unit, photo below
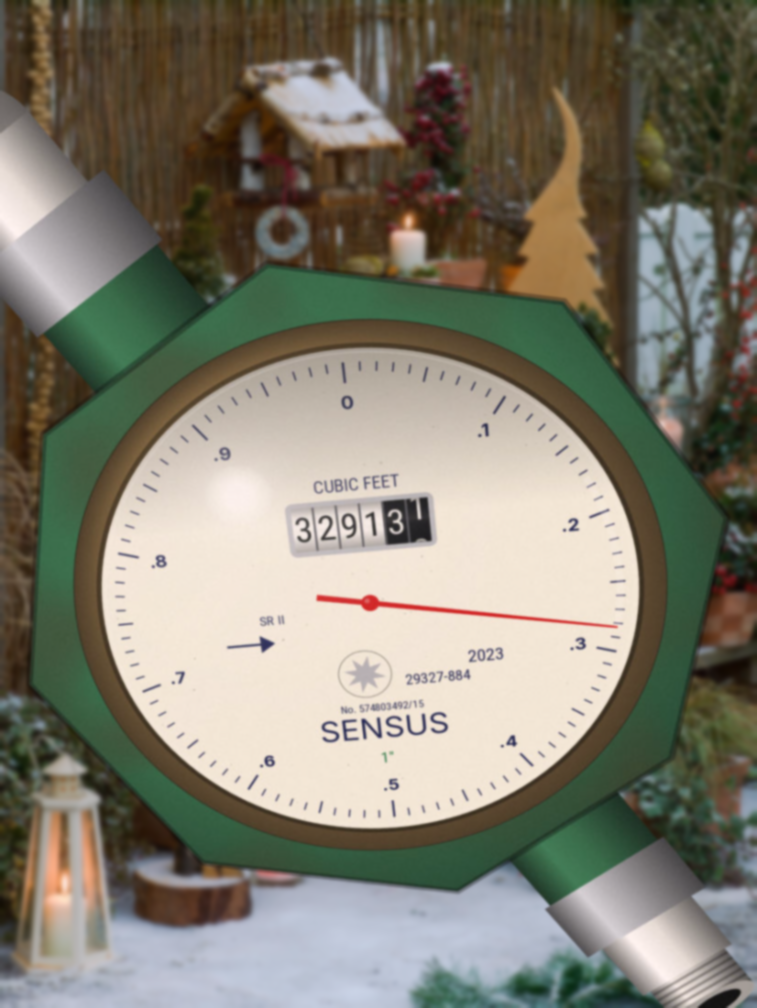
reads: **329131.28** ft³
